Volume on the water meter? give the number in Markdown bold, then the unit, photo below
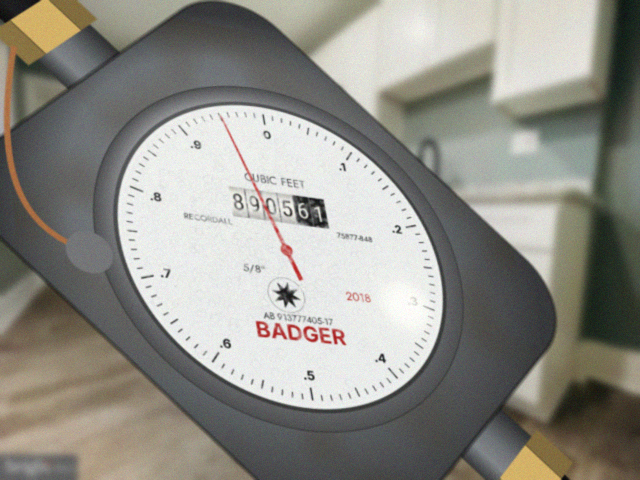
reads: **890560.95** ft³
